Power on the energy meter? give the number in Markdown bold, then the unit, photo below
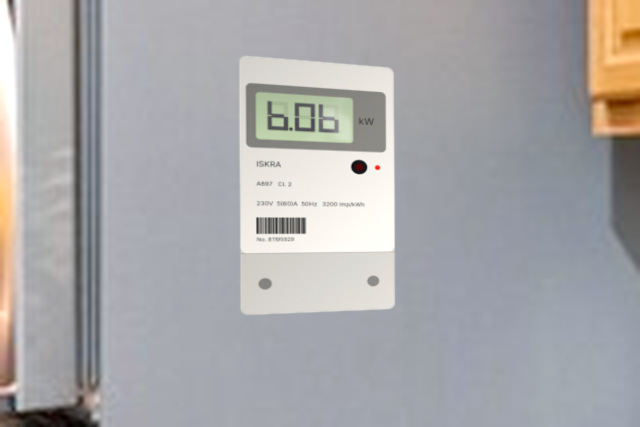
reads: **6.06** kW
